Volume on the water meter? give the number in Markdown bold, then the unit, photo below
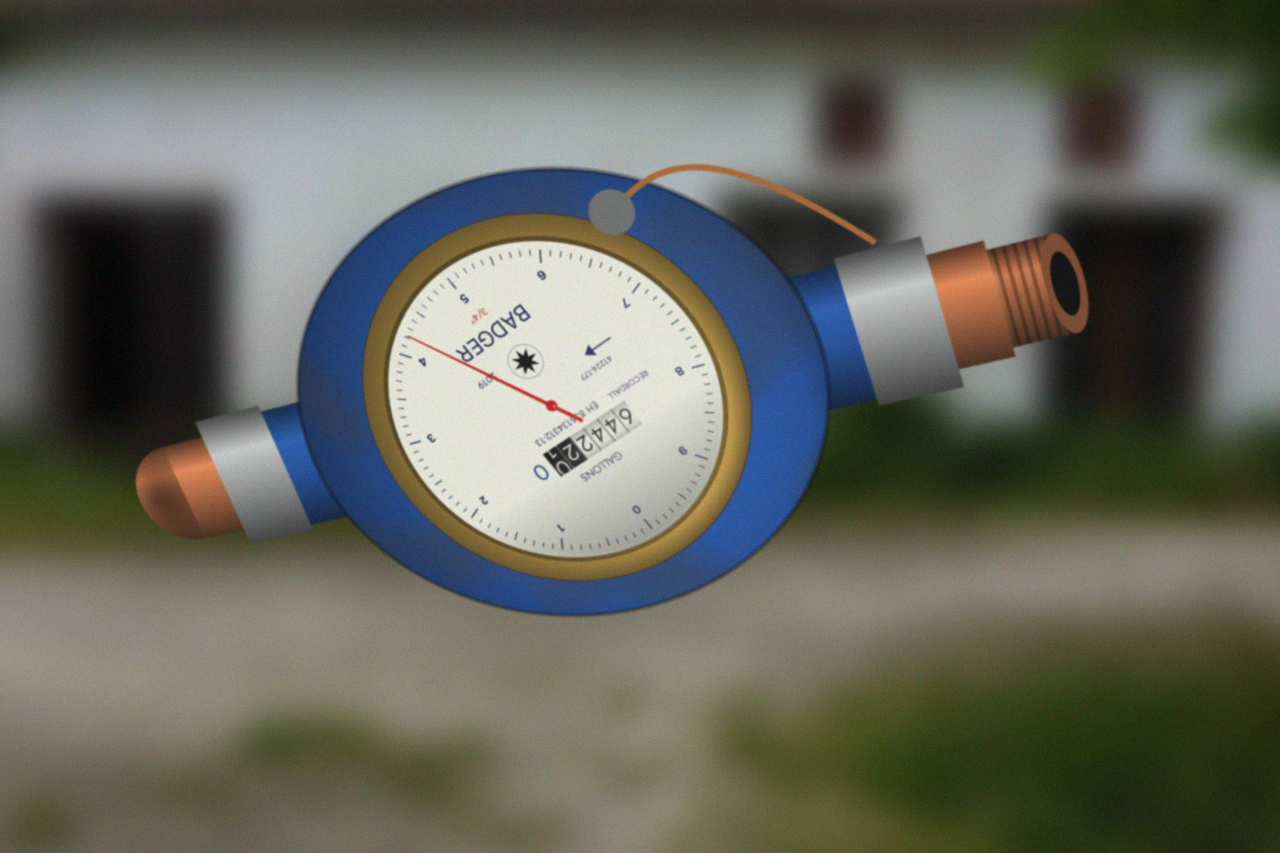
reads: **6442204.2** gal
